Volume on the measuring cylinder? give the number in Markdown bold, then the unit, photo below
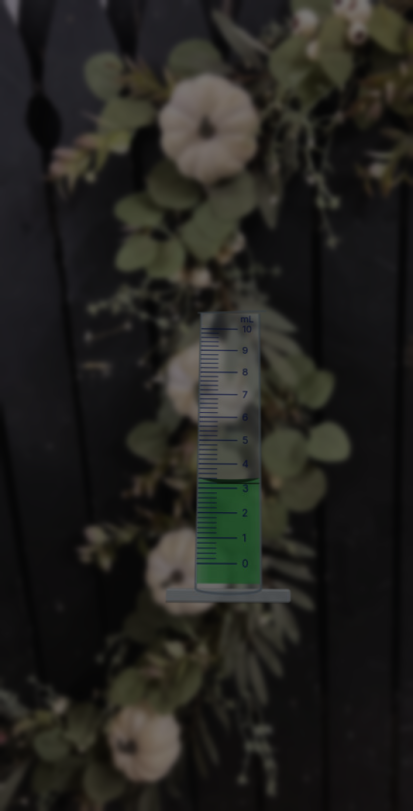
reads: **3.2** mL
